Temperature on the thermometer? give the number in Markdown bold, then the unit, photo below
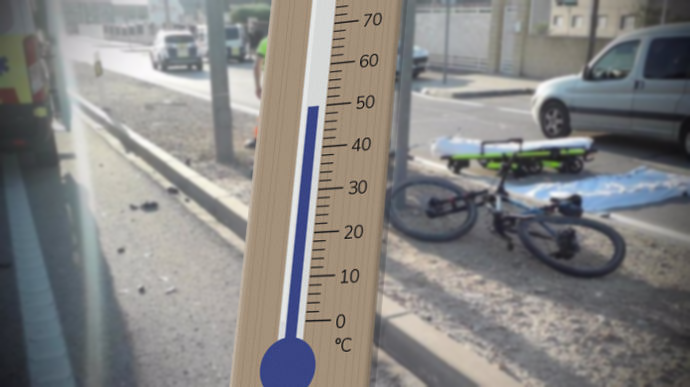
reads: **50** °C
